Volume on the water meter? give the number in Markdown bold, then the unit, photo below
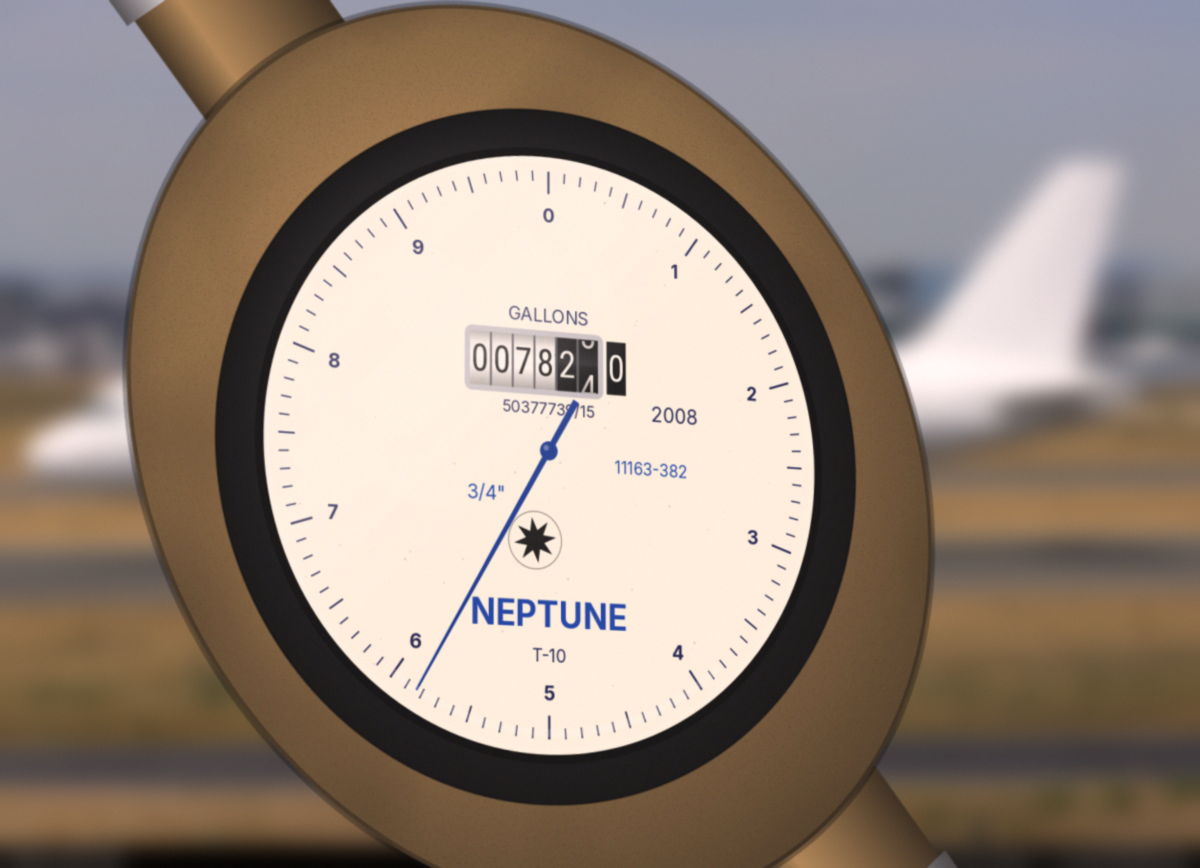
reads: **78235.8** gal
